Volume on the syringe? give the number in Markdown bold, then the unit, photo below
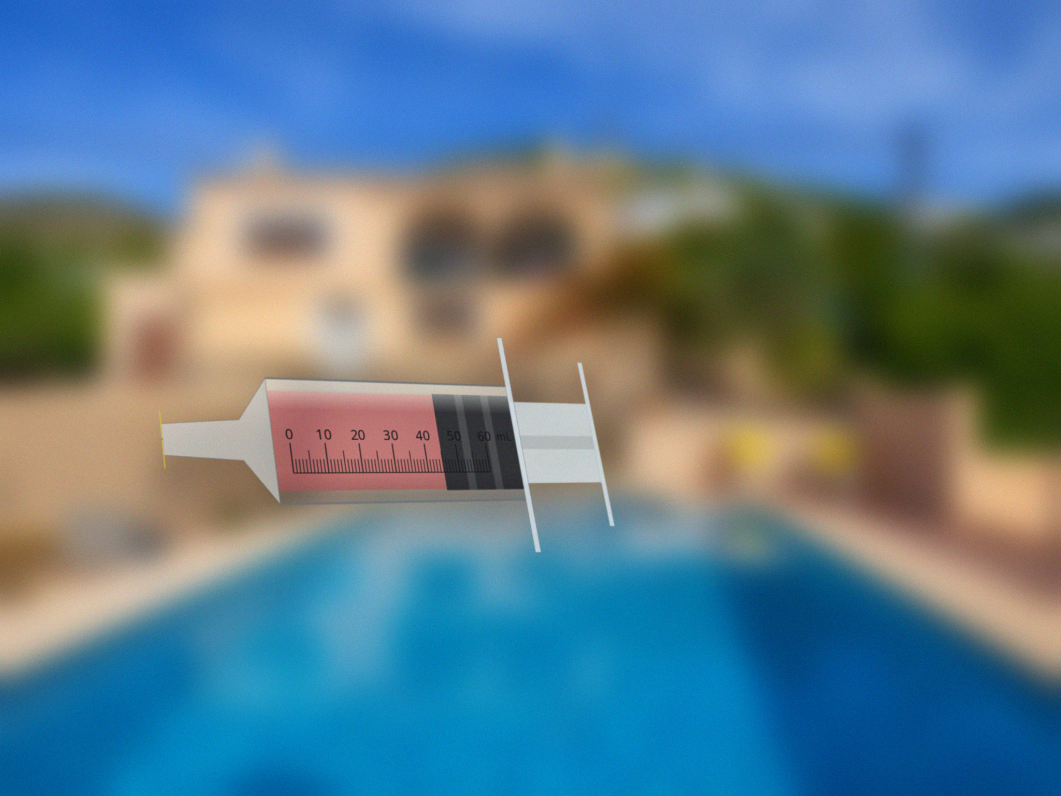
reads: **45** mL
